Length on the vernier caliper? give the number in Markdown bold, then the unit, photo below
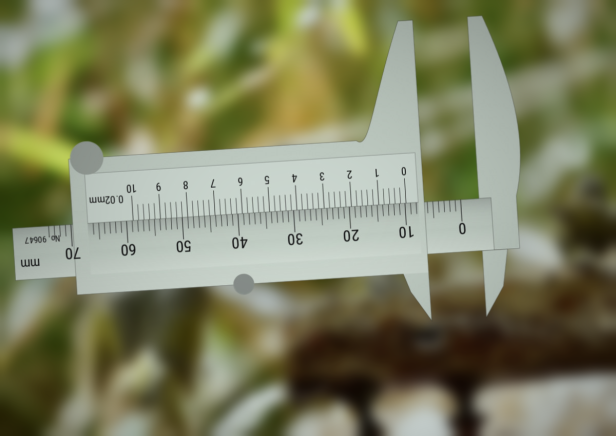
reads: **9.8** mm
